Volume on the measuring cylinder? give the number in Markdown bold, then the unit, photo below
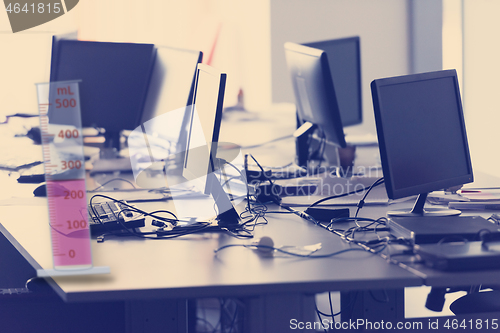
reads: **250** mL
